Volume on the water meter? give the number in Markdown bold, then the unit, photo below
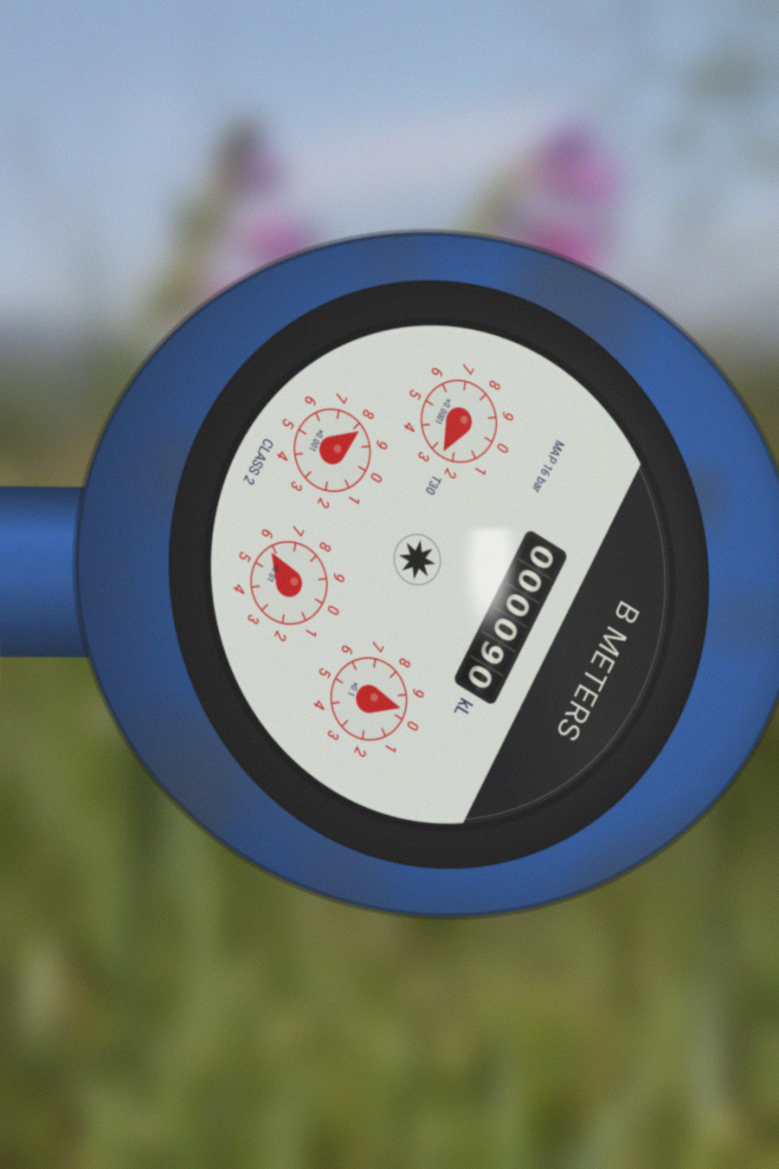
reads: **89.9582** kL
